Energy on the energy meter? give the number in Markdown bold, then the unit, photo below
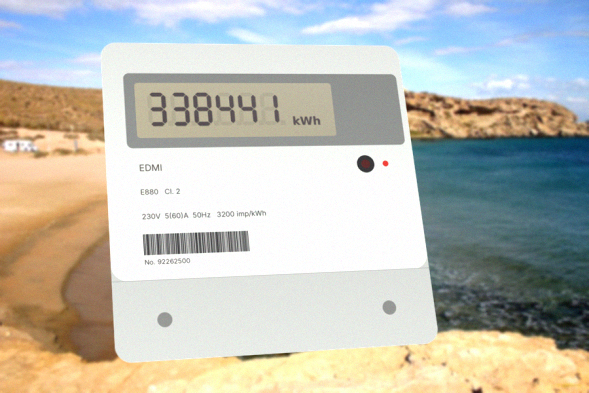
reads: **338441** kWh
